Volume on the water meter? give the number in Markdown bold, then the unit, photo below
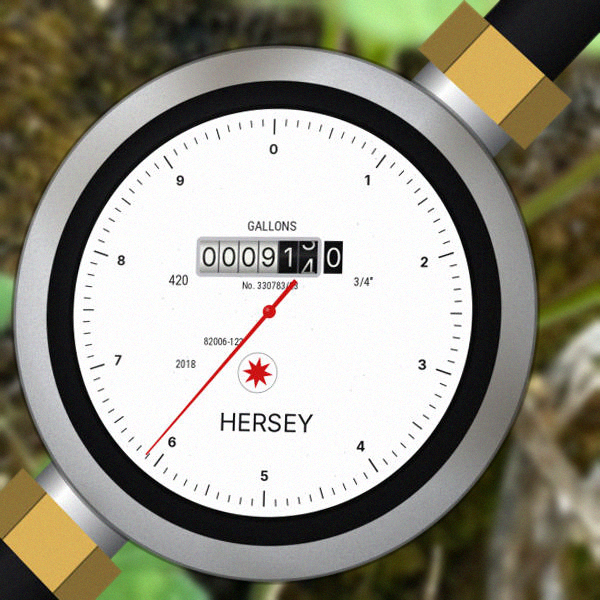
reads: **9136.1** gal
